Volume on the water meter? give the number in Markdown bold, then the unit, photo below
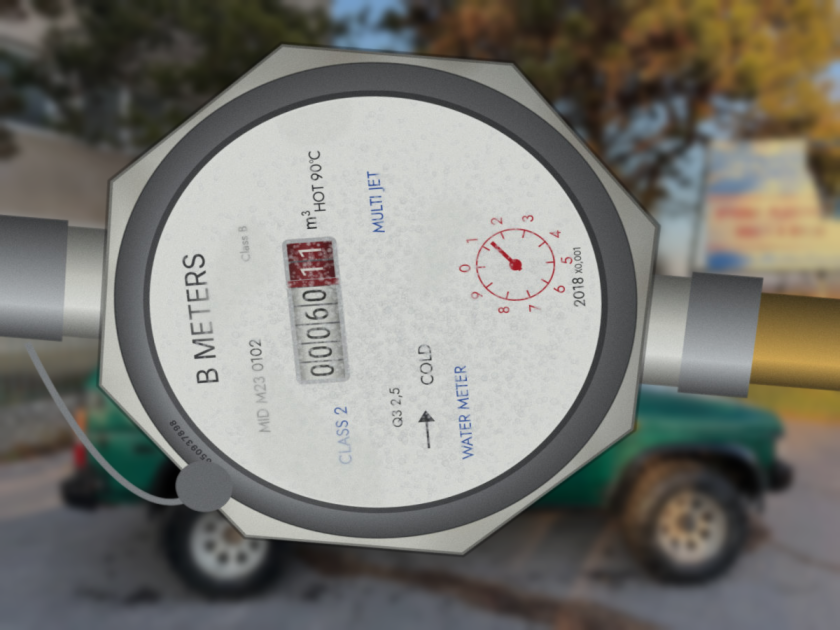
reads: **60.111** m³
